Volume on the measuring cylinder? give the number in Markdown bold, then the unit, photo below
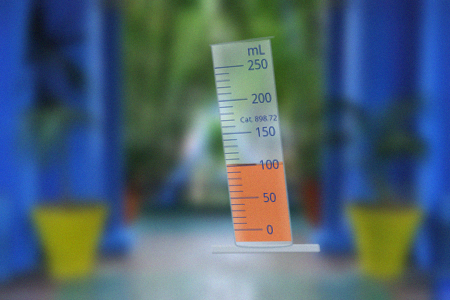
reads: **100** mL
